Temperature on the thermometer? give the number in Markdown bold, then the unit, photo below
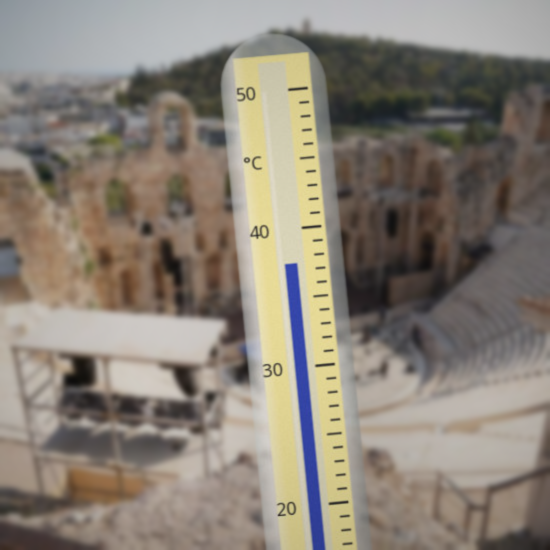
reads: **37.5** °C
